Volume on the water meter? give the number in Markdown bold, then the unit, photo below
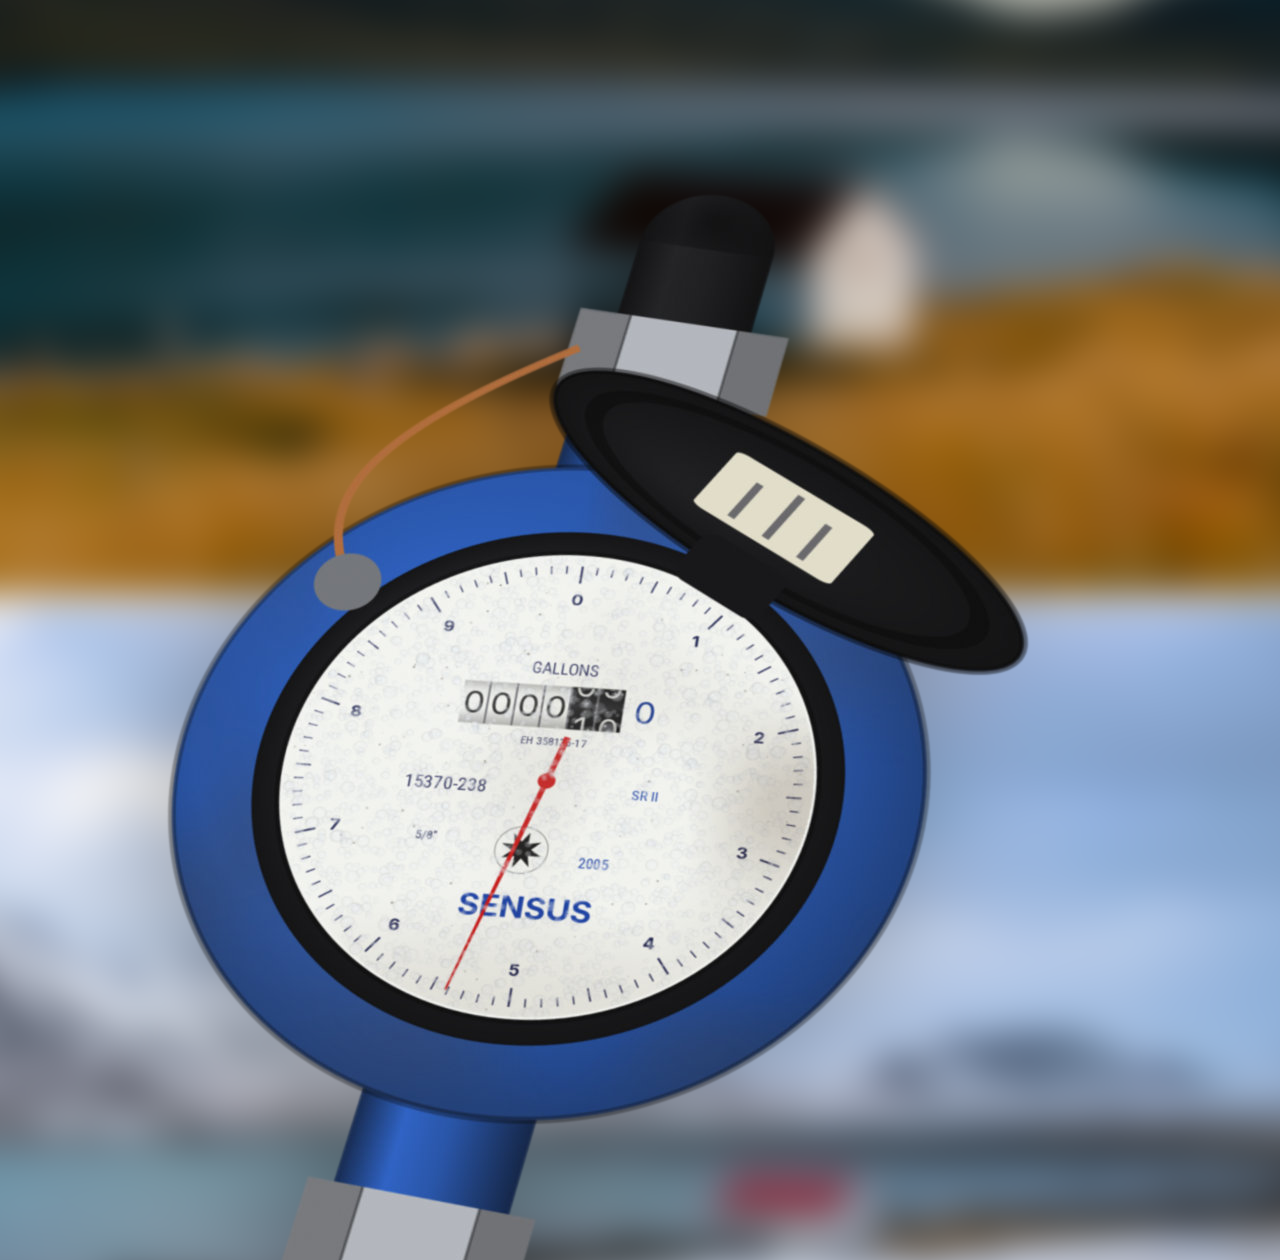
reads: **95.4** gal
